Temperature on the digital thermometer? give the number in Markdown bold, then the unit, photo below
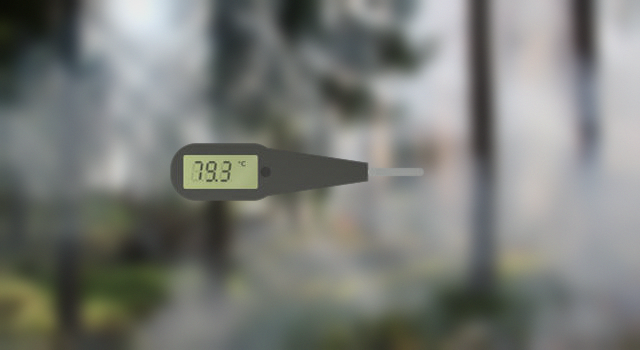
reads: **79.3** °C
